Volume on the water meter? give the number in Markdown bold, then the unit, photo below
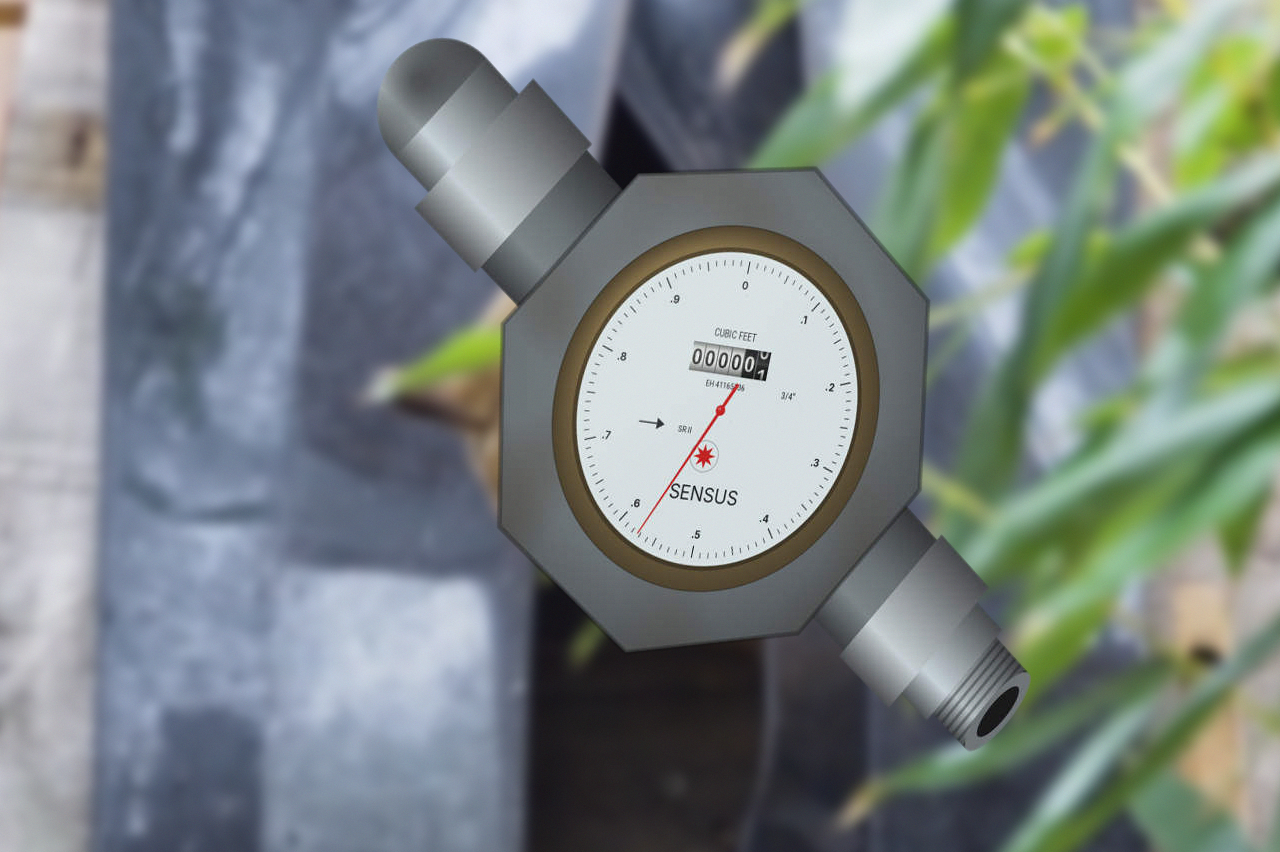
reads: **0.57** ft³
